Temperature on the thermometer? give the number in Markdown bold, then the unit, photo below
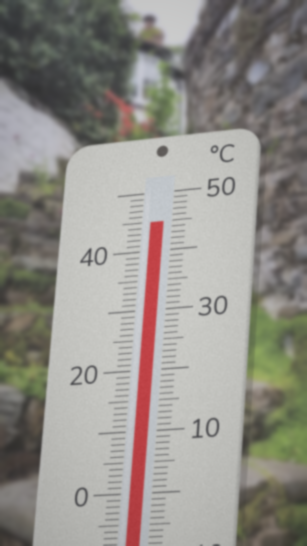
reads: **45** °C
